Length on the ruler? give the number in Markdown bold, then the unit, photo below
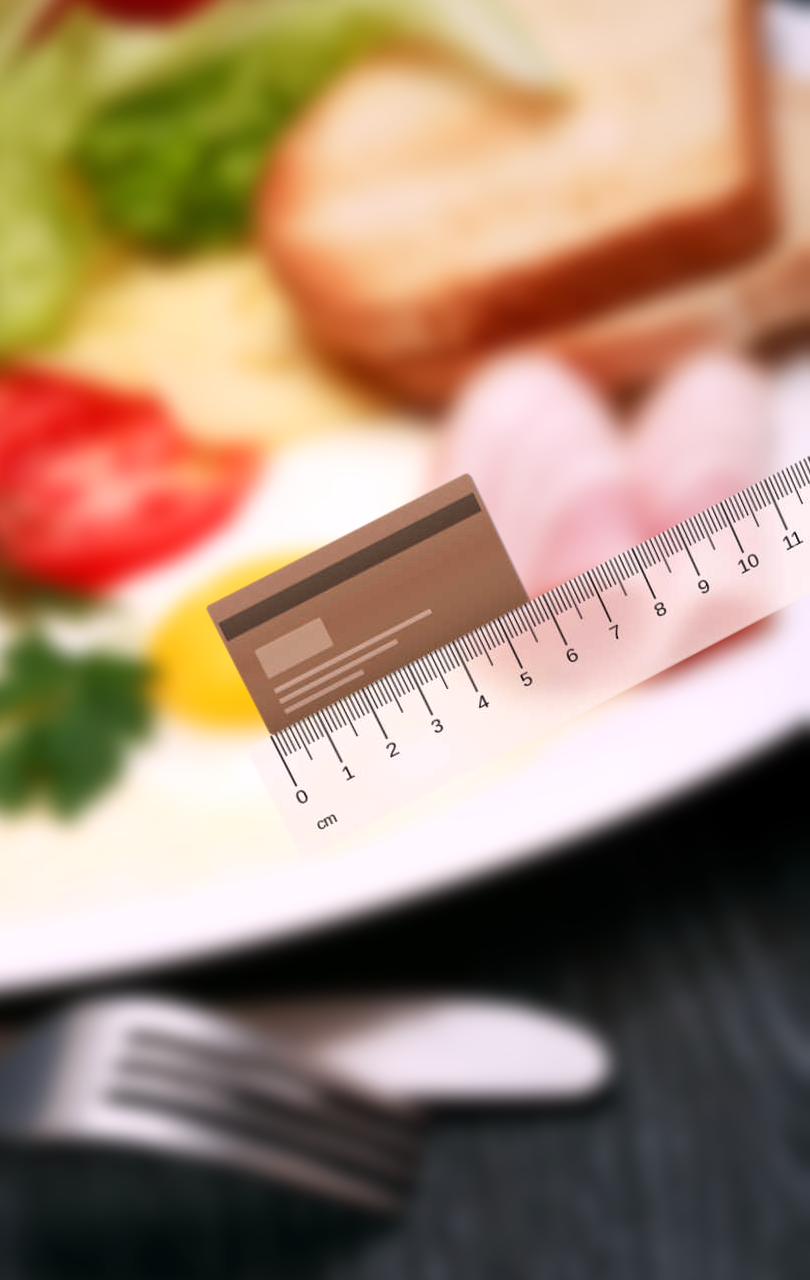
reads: **5.7** cm
